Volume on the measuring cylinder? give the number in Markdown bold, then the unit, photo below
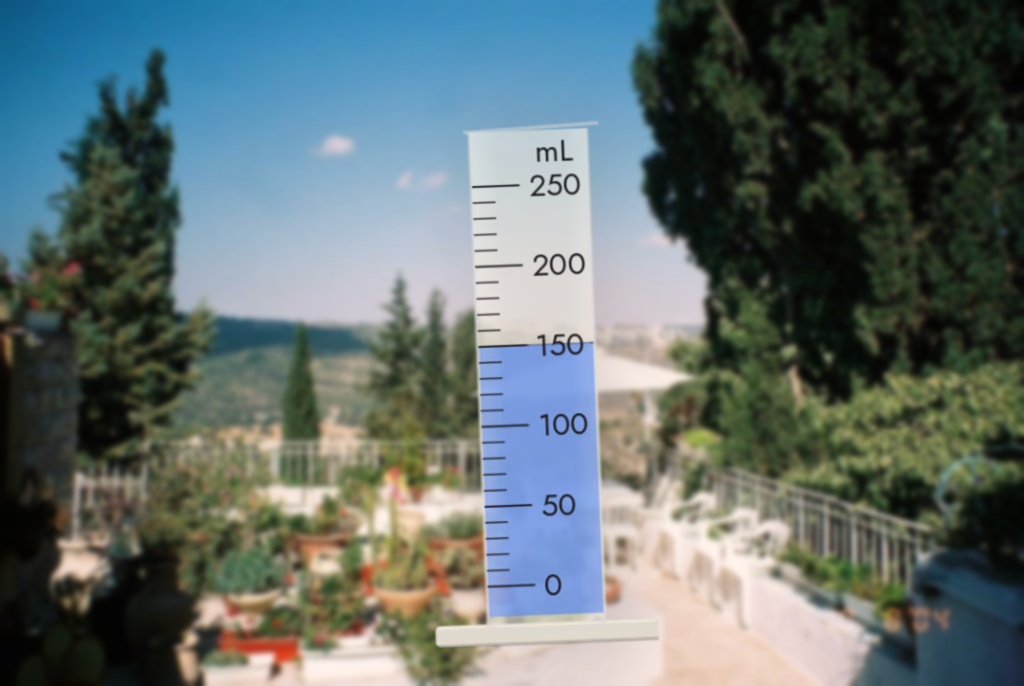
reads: **150** mL
